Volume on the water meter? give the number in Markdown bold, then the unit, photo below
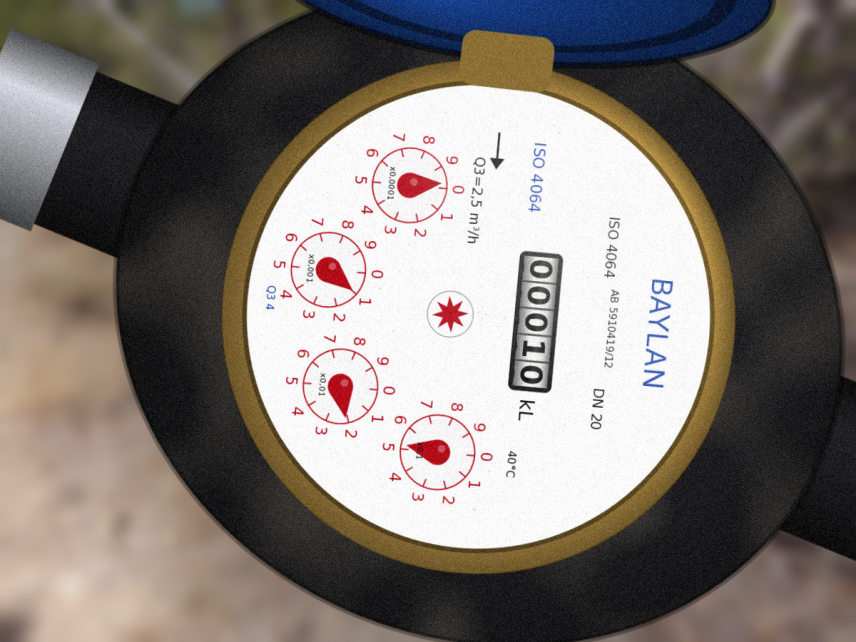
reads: **10.5209** kL
